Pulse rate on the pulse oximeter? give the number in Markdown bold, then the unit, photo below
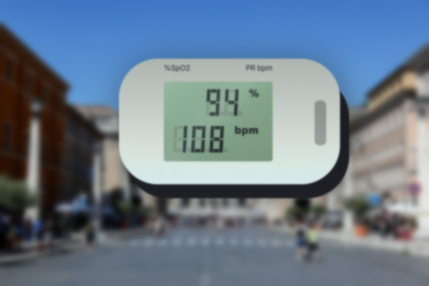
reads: **108** bpm
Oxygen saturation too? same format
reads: **94** %
